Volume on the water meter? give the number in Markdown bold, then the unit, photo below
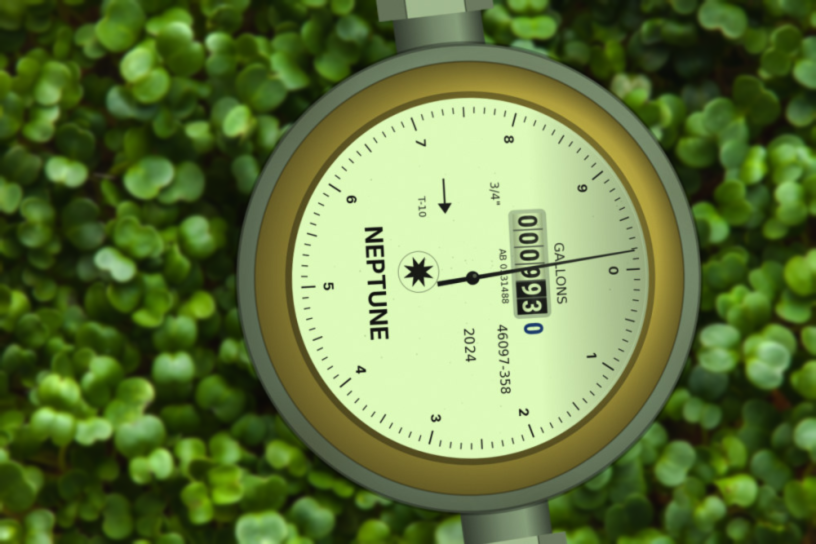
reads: **9929.8** gal
